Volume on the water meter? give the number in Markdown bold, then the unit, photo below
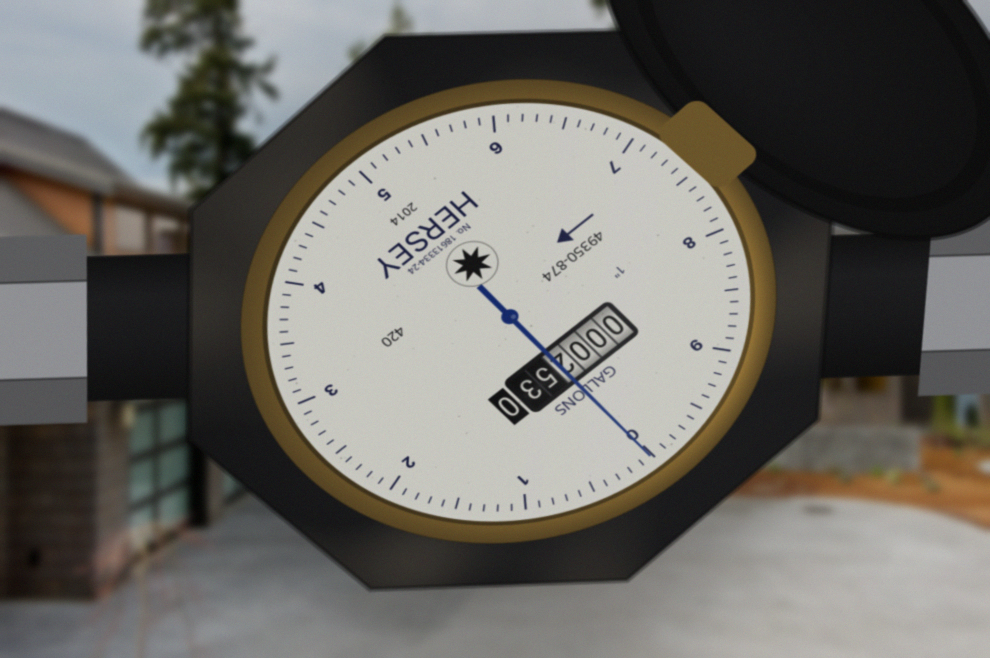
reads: **2530.0** gal
